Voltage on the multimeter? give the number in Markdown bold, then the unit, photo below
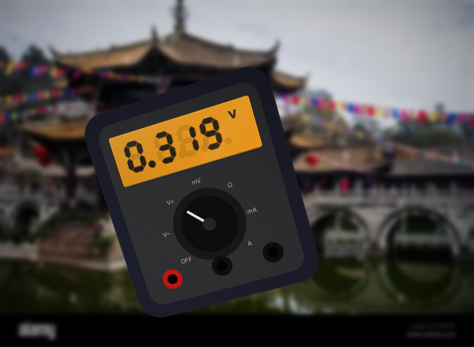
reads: **0.319** V
